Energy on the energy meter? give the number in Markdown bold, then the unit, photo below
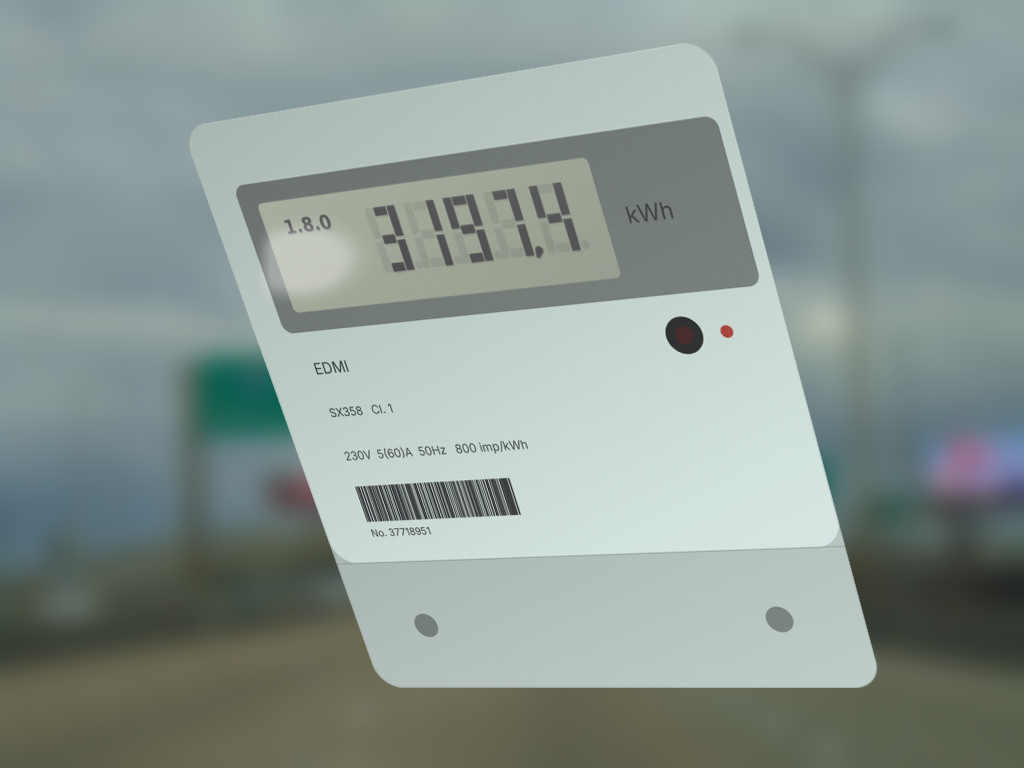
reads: **3197.4** kWh
